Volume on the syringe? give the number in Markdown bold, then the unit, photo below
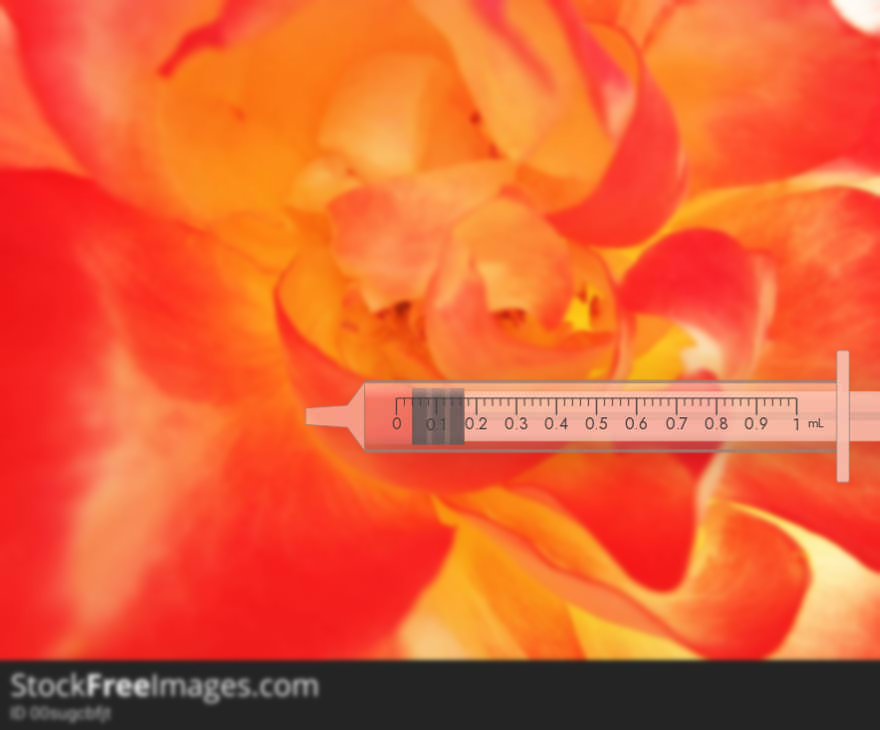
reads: **0.04** mL
